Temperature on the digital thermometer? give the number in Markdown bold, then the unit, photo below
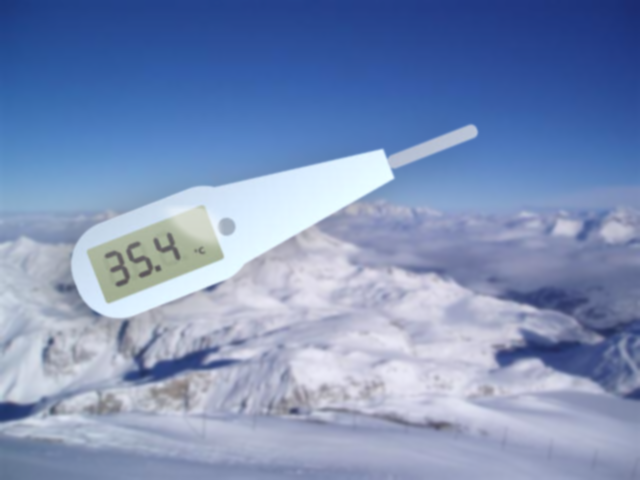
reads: **35.4** °C
